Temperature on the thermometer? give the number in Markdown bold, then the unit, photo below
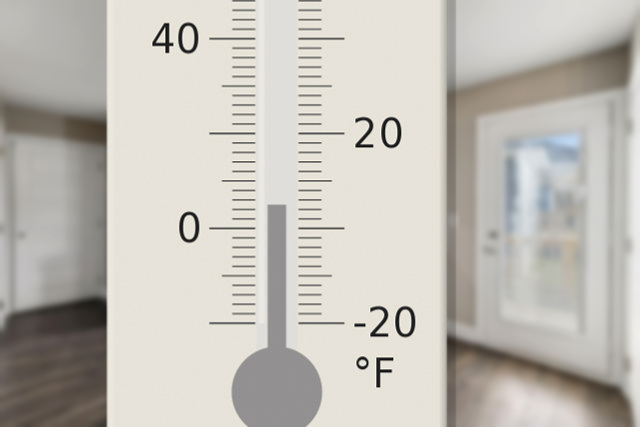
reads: **5** °F
